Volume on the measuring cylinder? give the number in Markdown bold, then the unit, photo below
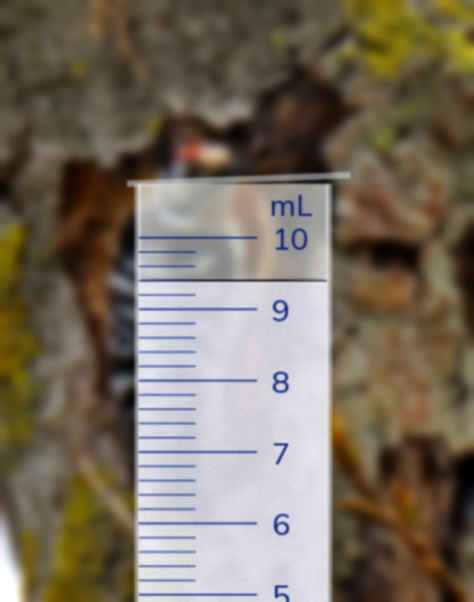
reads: **9.4** mL
